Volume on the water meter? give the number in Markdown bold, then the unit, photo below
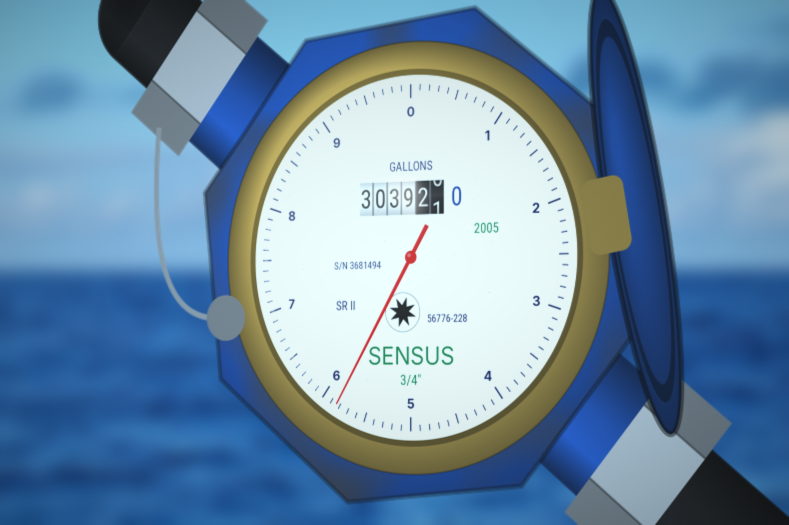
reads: **3039205.8** gal
